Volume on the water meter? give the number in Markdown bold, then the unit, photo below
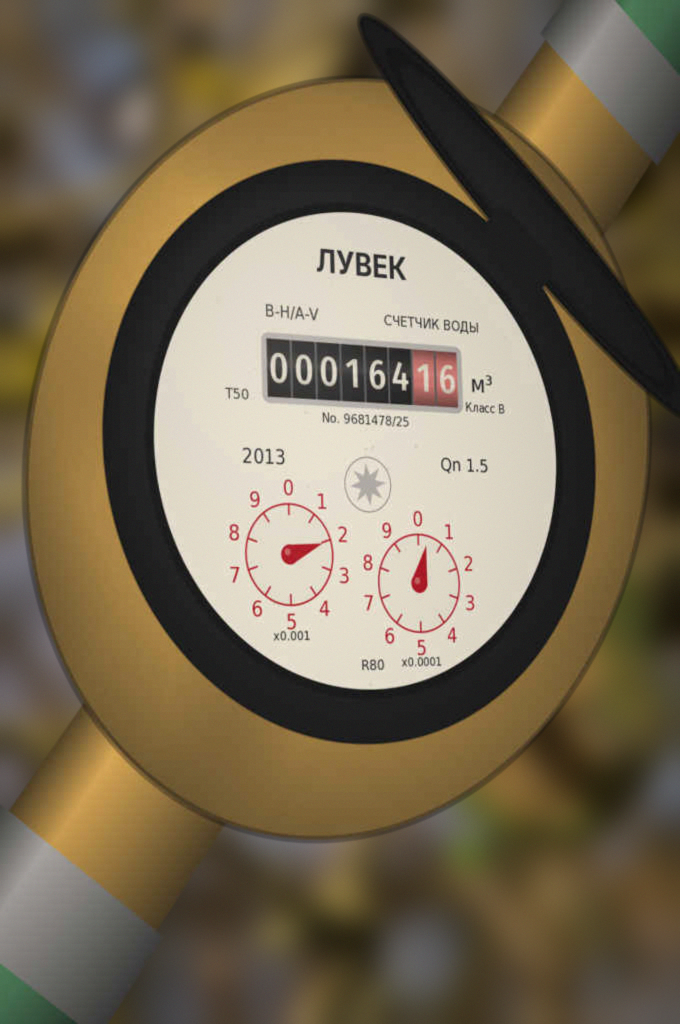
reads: **164.1620** m³
